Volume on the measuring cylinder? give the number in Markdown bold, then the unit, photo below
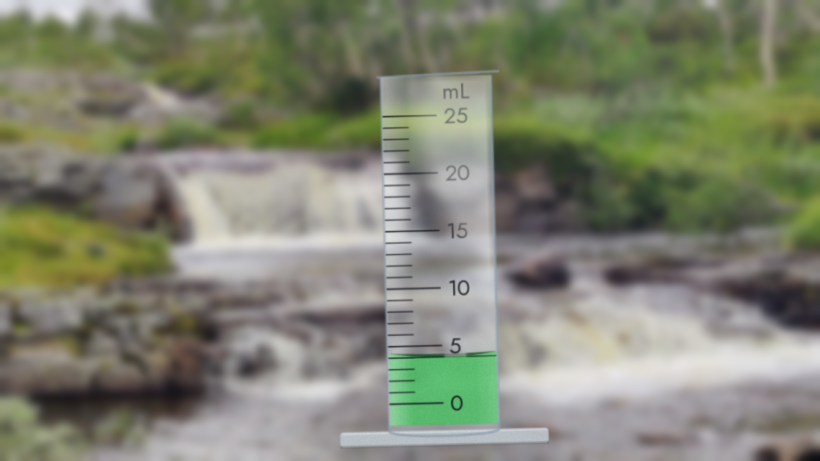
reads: **4** mL
